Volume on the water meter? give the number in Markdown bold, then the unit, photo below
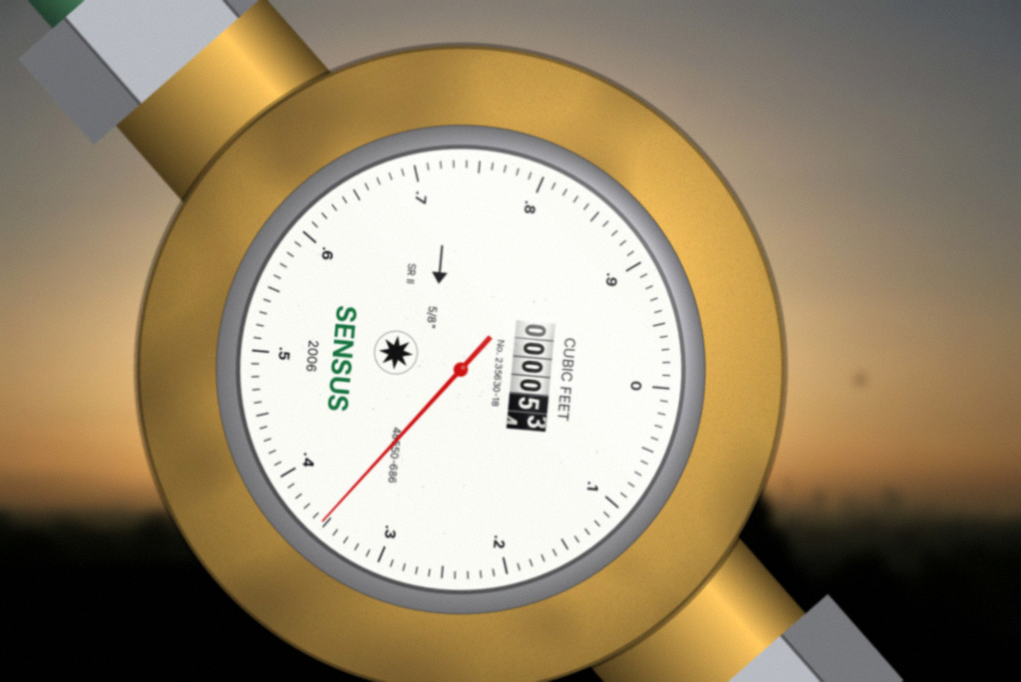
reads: **53.35** ft³
